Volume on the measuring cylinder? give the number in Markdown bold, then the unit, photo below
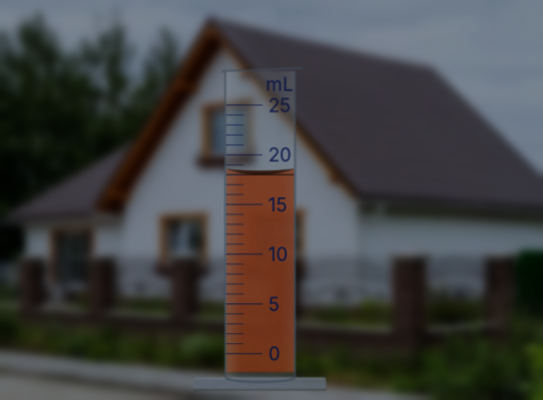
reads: **18** mL
